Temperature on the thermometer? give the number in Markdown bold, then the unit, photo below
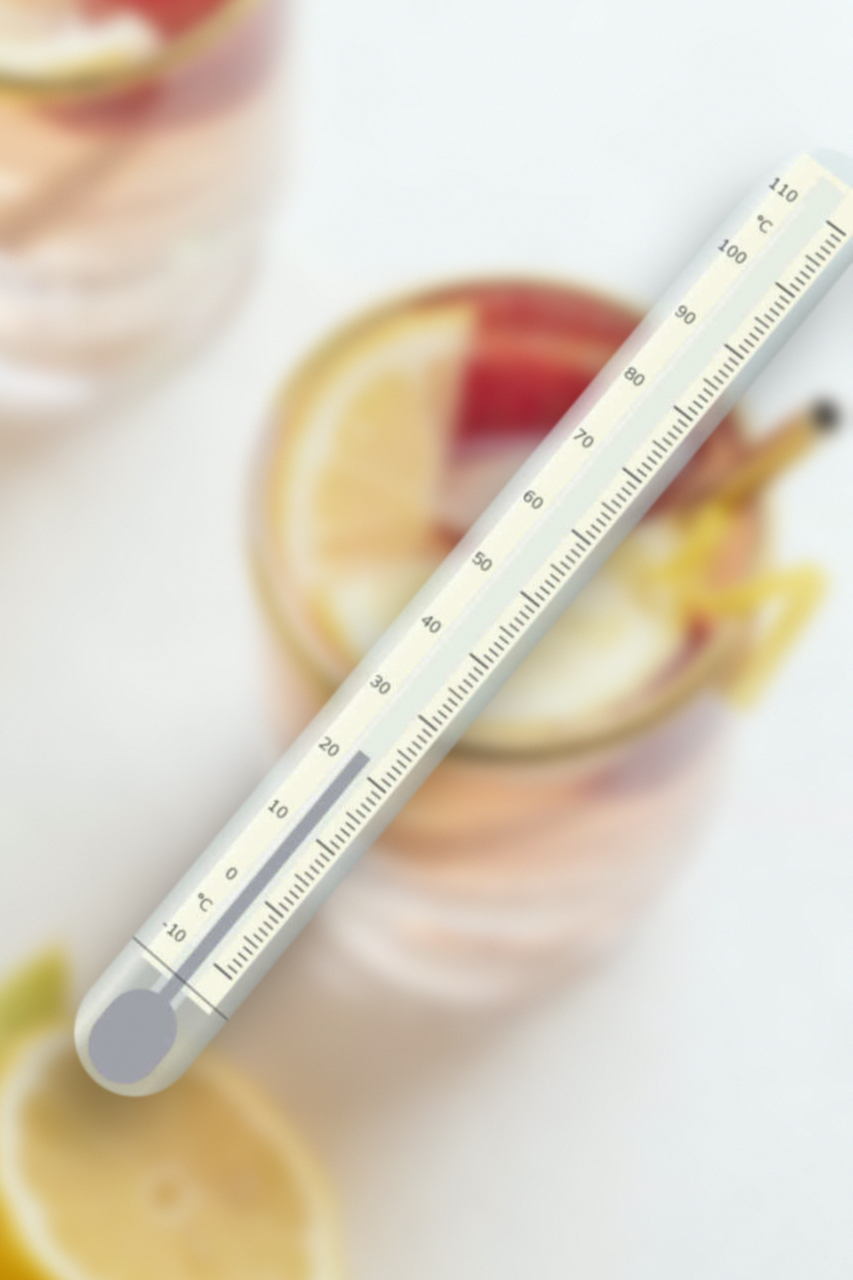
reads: **22** °C
